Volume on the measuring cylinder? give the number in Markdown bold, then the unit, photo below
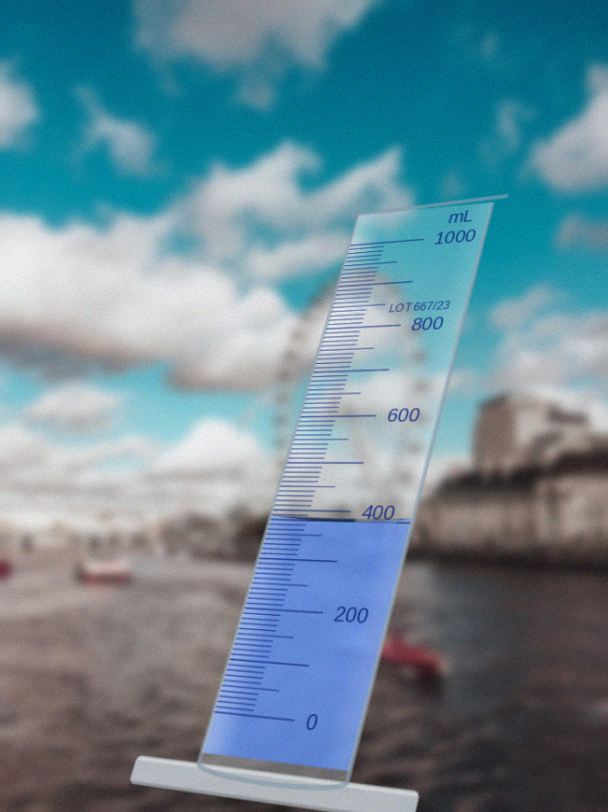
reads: **380** mL
